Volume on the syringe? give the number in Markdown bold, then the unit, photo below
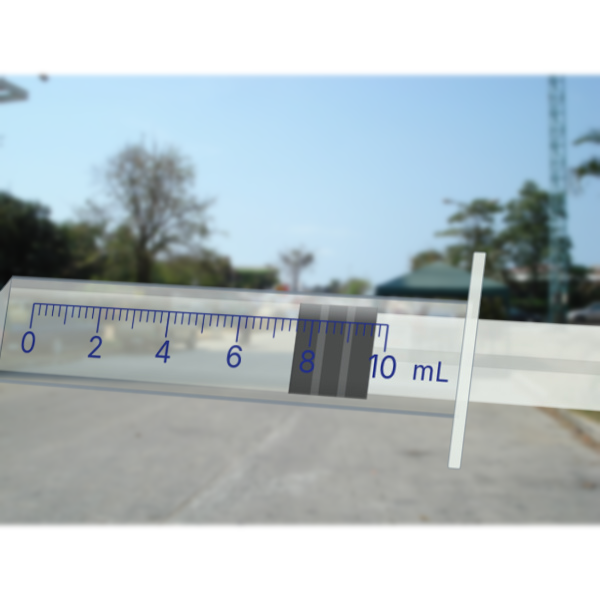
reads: **7.6** mL
